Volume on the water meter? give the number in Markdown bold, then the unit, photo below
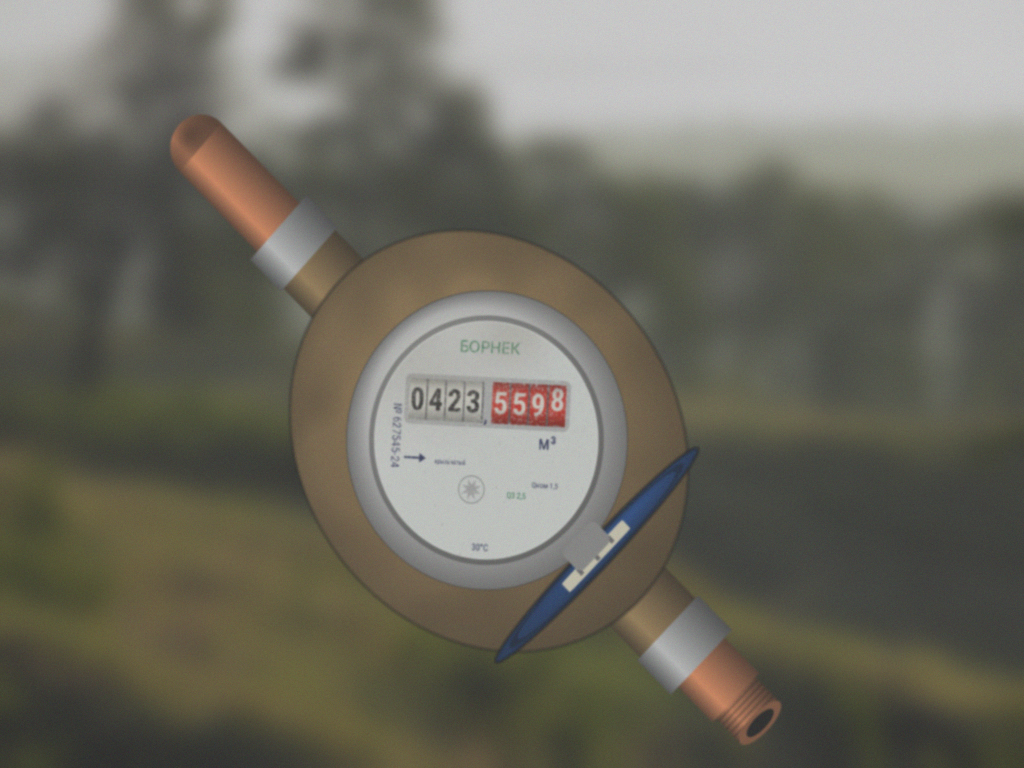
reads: **423.5598** m³
